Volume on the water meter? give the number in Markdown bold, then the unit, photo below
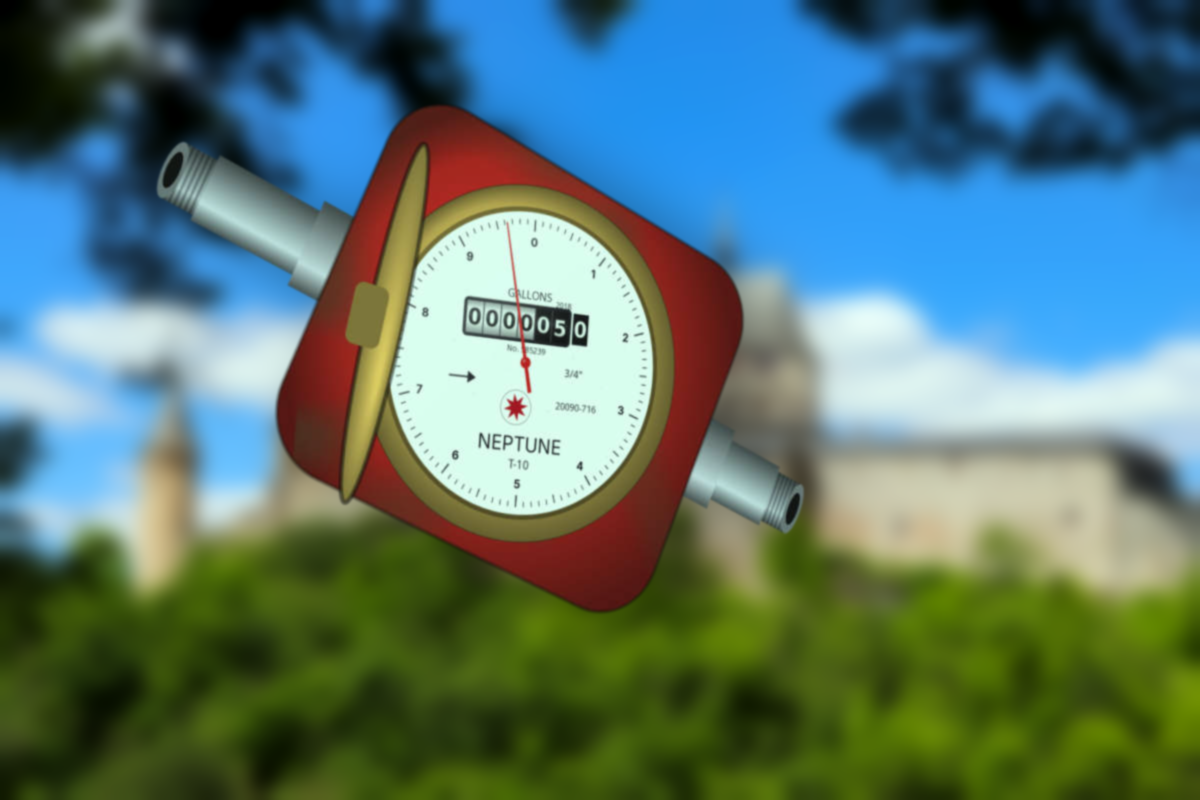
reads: **49.6** gal
